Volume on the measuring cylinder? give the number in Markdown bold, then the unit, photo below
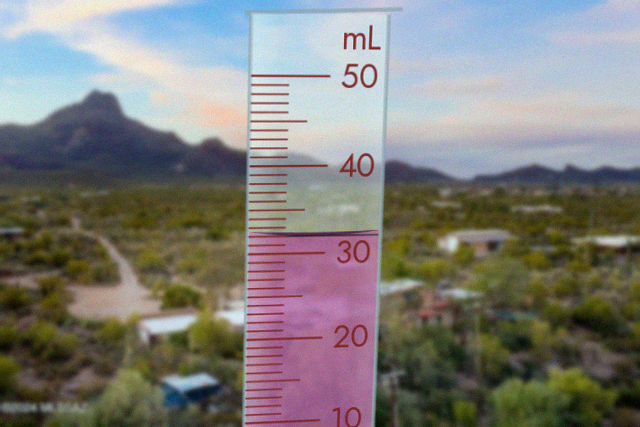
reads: **32** mL
